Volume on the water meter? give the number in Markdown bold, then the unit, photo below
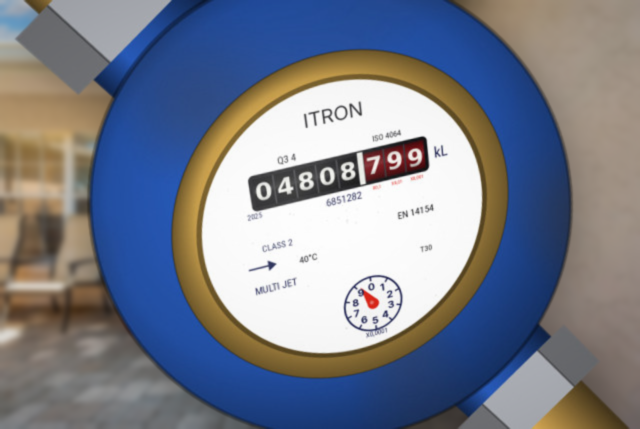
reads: **4808.7989** kL
